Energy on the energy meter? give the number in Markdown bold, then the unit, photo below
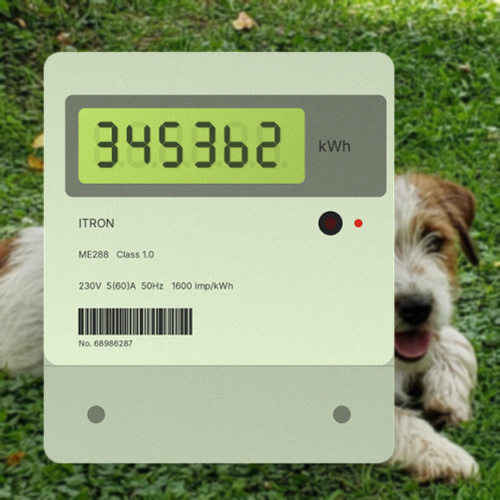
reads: **345362** kWh
